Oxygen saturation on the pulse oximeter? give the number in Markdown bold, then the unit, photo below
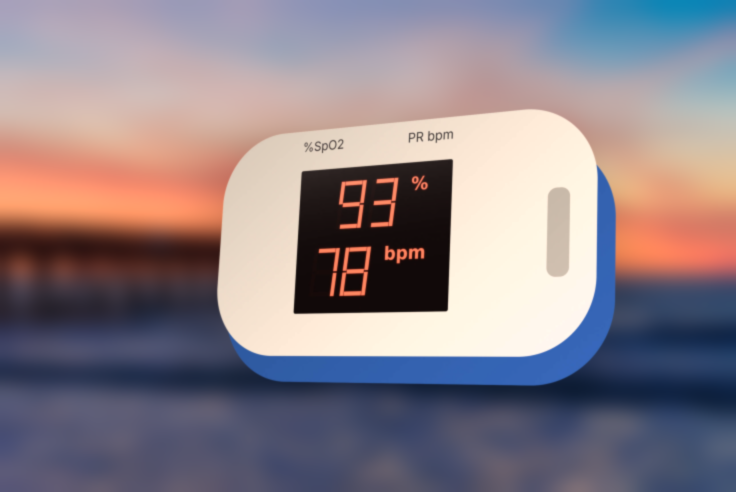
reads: **93** %
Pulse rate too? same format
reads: **78** bpm
